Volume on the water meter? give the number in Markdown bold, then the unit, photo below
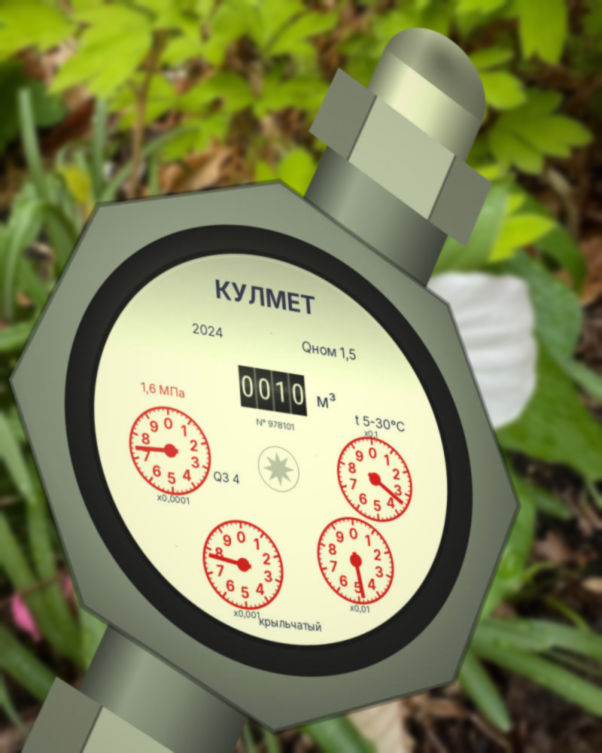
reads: **10.3477** m³
